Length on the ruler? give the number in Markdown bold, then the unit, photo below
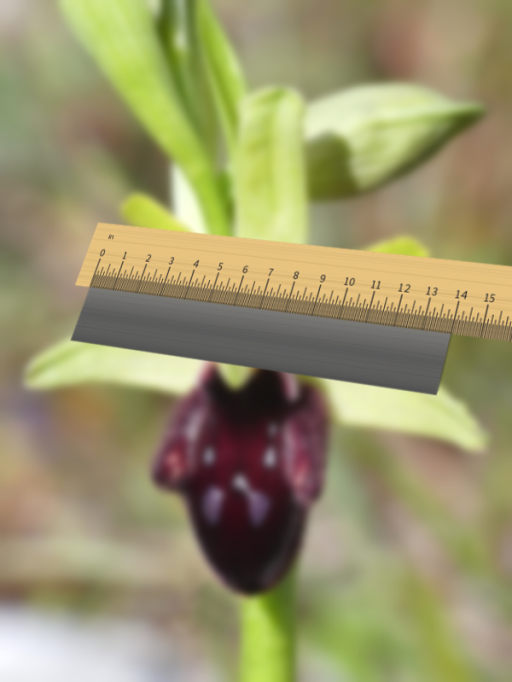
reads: **14** in
